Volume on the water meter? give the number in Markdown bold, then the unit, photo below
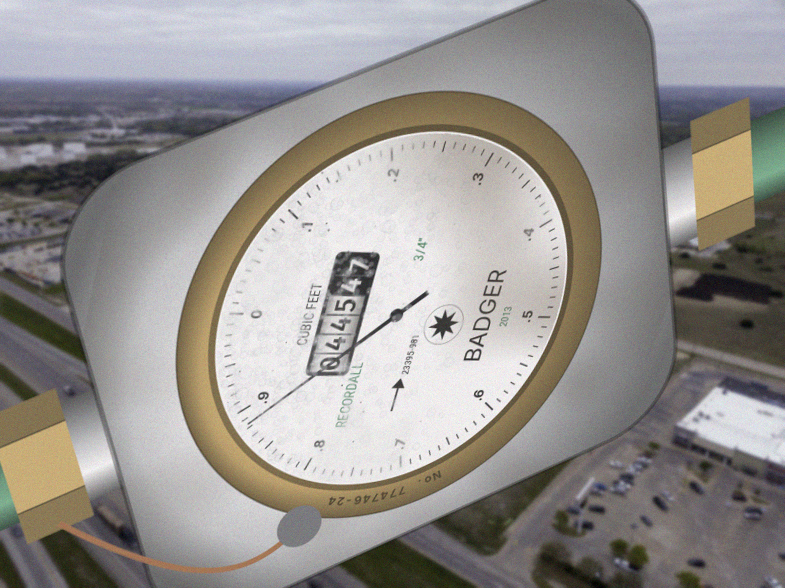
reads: **44546.88** ft³
